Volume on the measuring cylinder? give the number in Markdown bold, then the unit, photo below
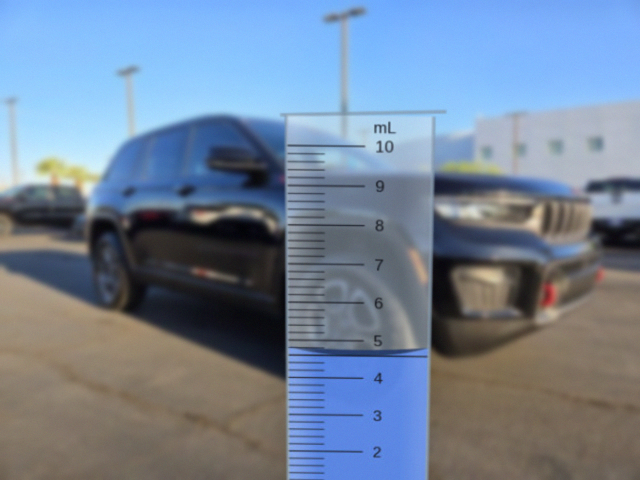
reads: **4.6** mL
